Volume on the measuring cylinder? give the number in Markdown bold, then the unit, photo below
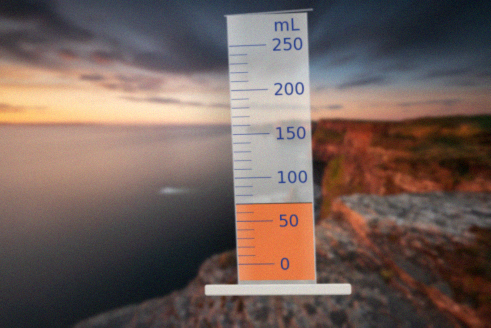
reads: **70** mL
